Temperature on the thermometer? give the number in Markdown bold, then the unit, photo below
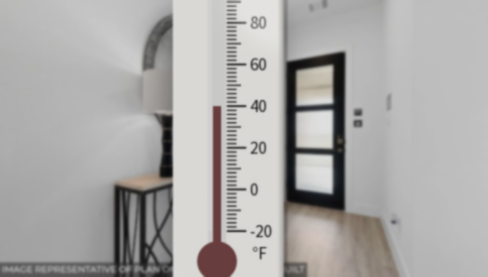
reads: **40** °F
